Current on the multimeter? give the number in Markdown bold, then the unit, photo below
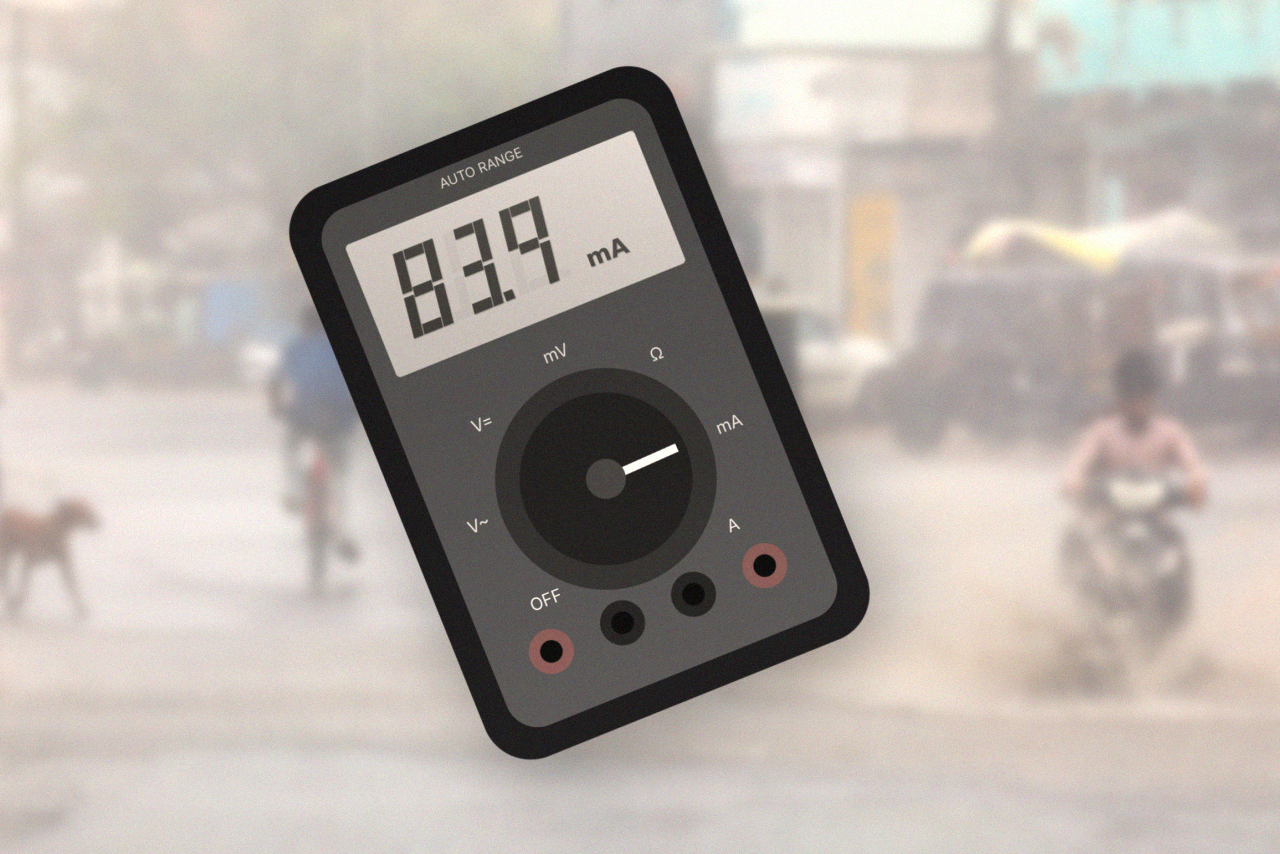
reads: **83.9** mA
